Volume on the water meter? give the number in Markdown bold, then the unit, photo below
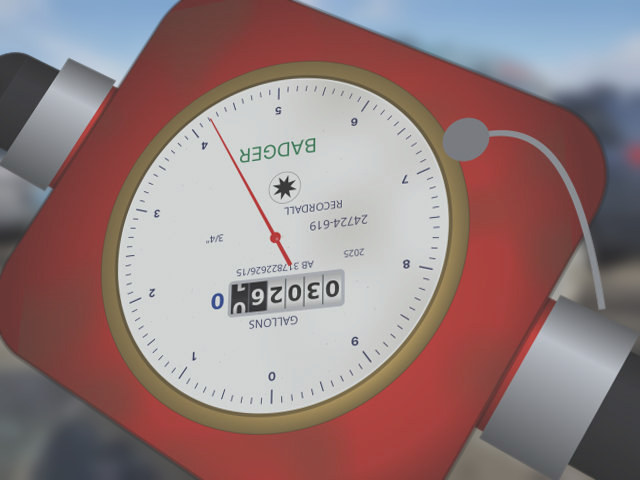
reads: **302604.2** gal
